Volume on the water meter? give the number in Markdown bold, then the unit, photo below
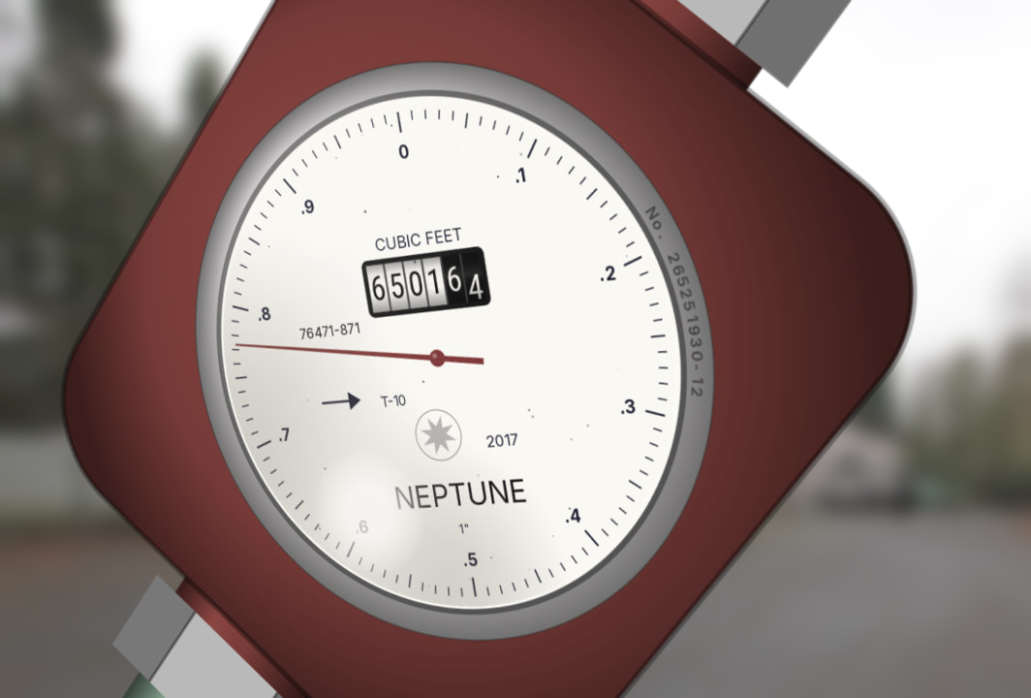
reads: **650163.77** ft³
